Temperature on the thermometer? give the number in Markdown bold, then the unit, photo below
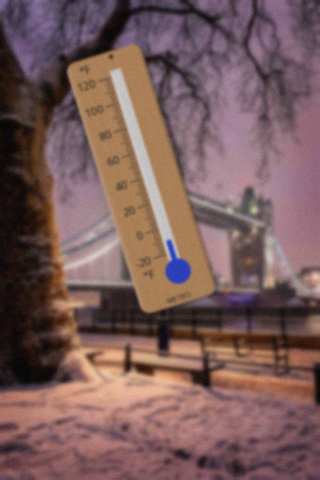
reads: **-10** °F
